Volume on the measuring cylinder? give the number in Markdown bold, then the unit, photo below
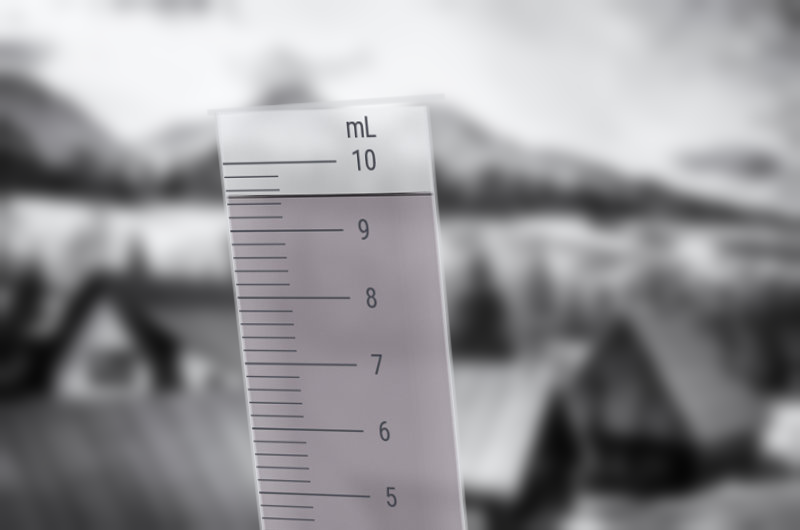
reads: **9.5** mL
